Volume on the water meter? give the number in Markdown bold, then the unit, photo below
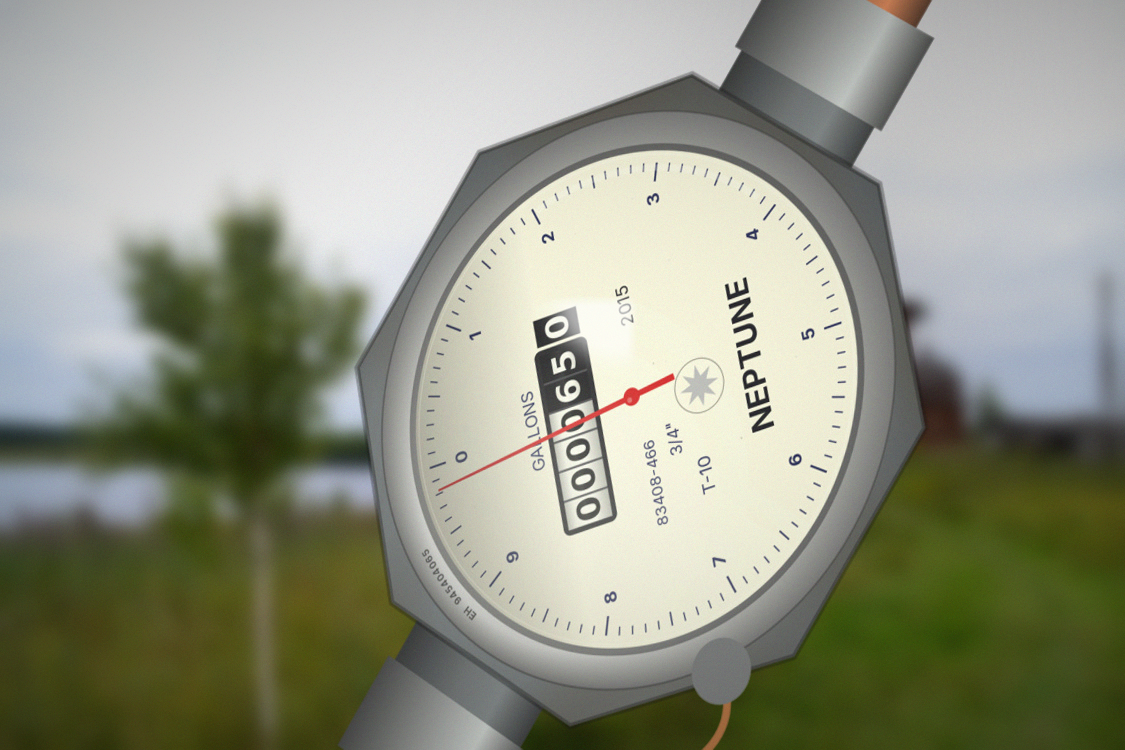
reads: **649.8** gal
